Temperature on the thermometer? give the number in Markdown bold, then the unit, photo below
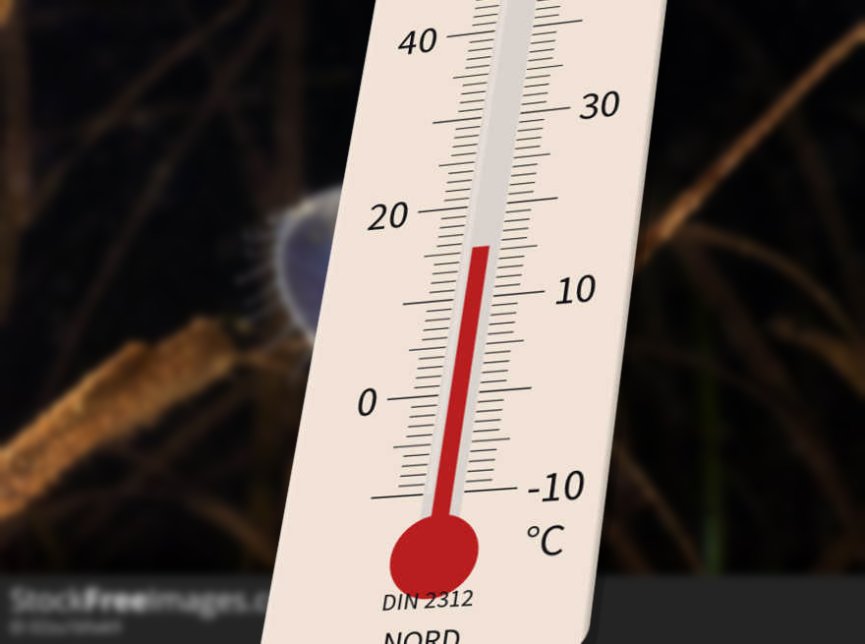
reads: **15.5** °C
